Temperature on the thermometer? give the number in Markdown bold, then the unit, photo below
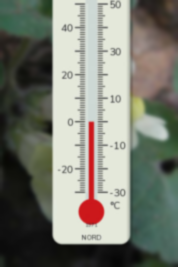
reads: **0** °C
